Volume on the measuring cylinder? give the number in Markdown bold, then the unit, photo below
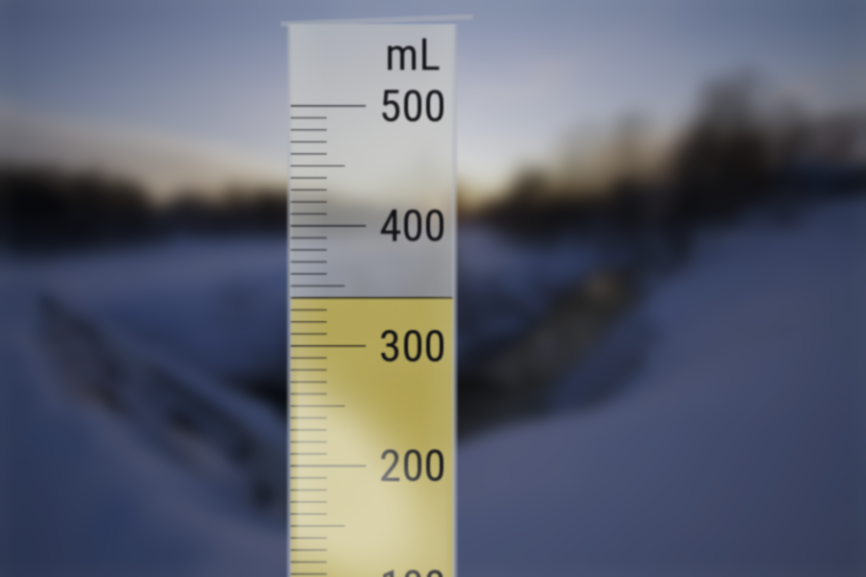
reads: **340** mL
